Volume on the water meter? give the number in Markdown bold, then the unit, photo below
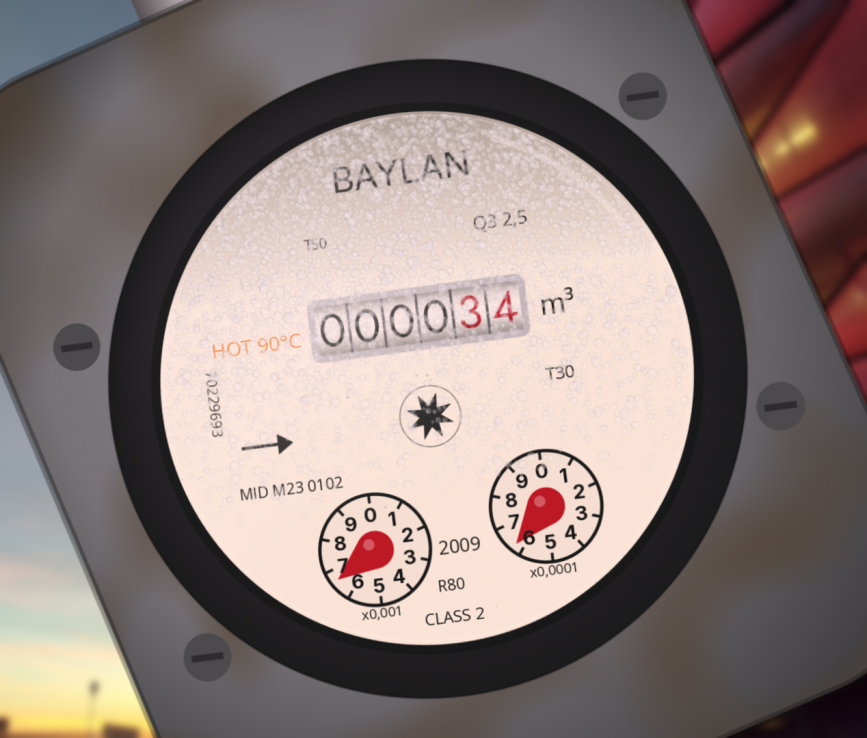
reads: **0.3466** m³
